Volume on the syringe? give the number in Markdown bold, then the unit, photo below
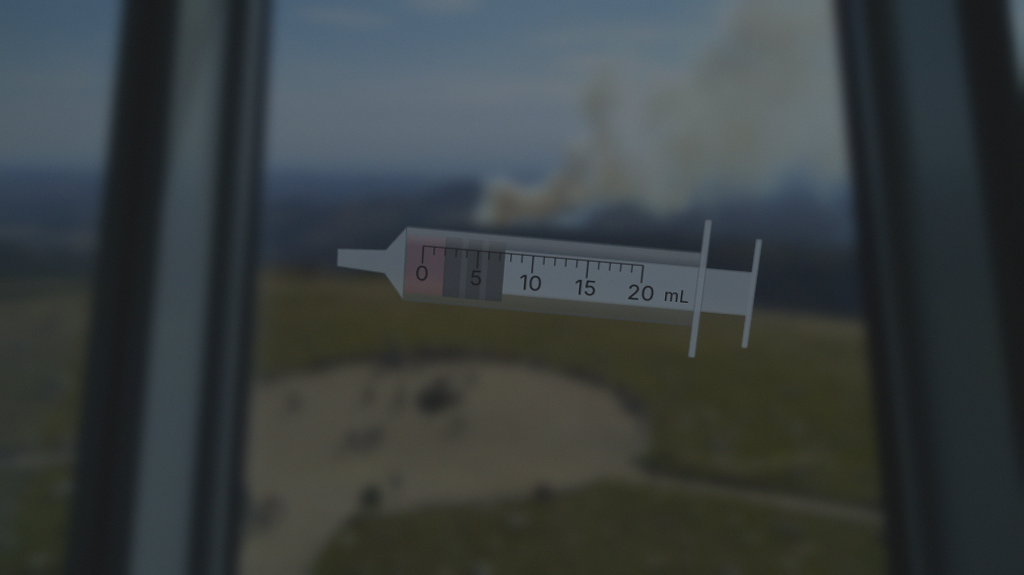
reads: **2** mL
